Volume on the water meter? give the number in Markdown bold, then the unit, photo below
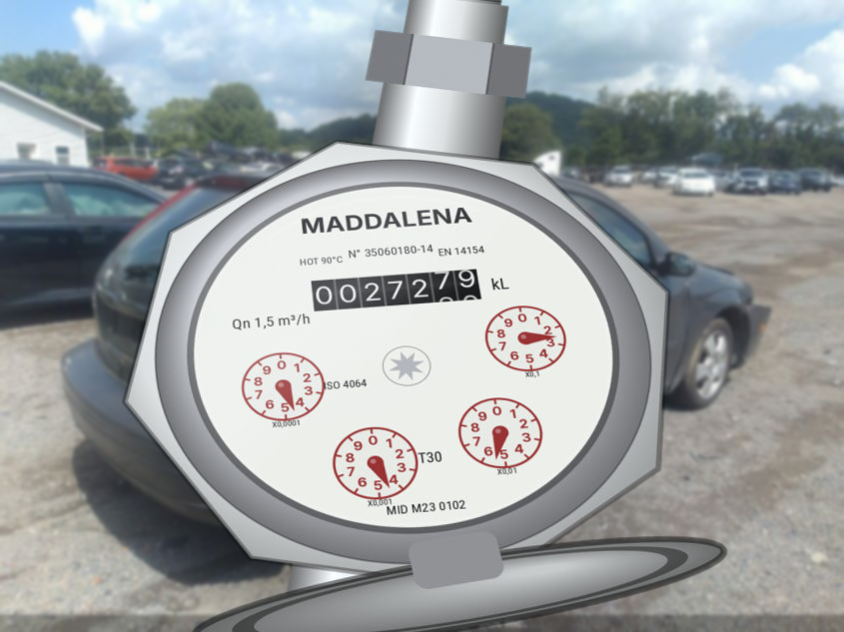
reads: **27279.2544** kL
